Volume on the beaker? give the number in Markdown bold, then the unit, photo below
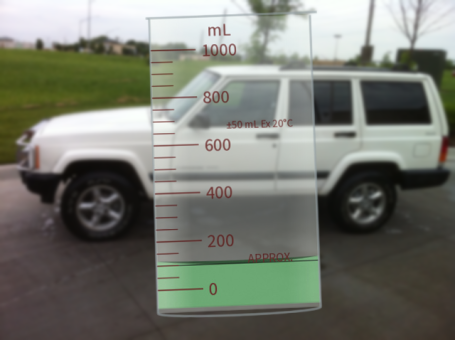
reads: **100** mL
